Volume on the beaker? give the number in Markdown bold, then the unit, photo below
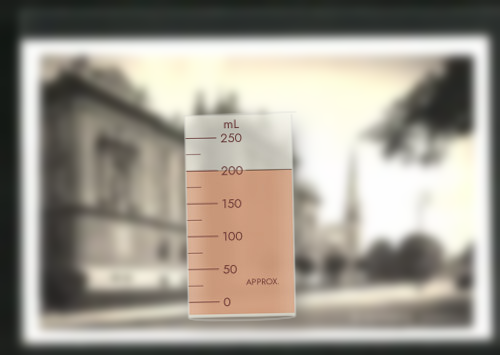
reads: **200** mL
